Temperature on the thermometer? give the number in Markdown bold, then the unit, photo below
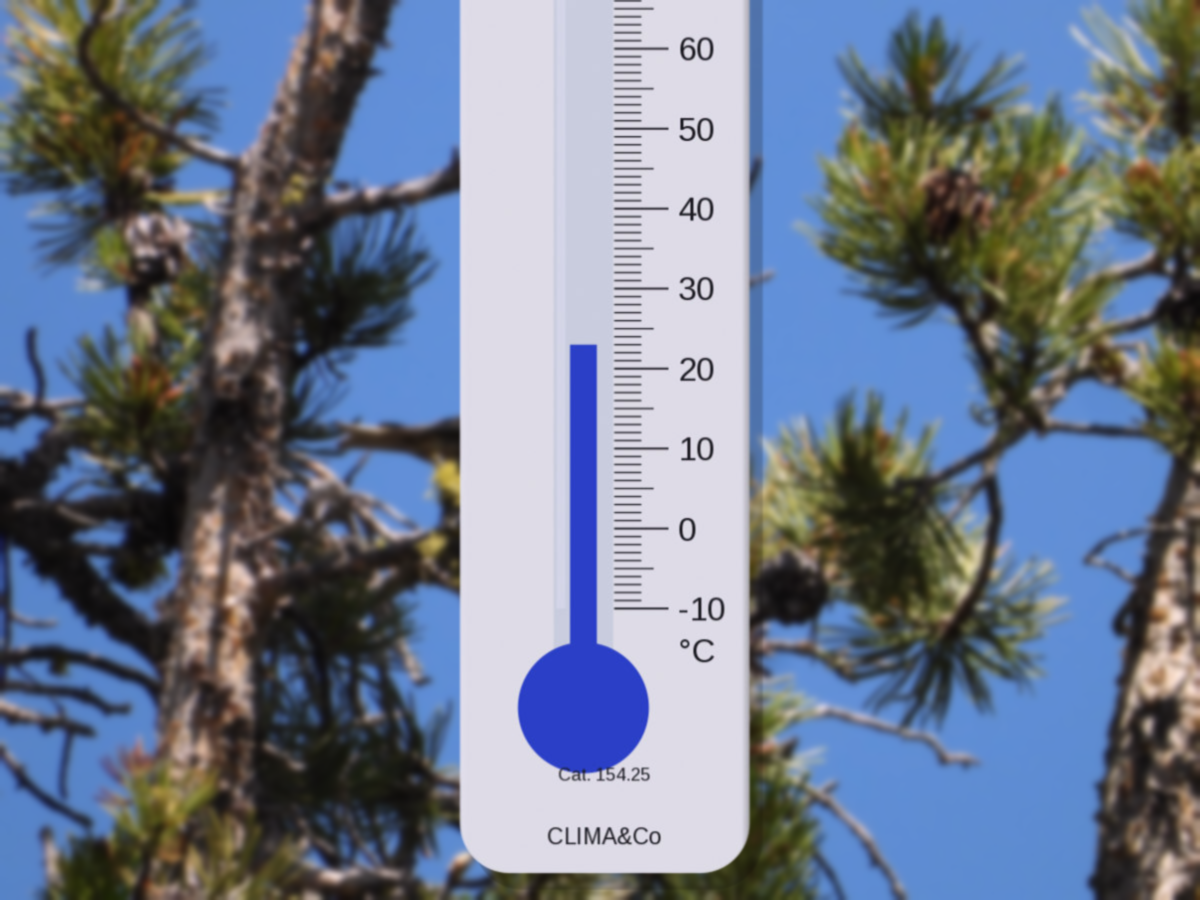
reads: **23** °C
